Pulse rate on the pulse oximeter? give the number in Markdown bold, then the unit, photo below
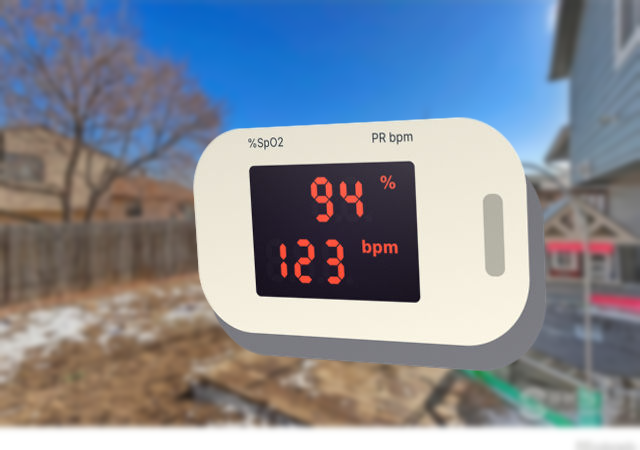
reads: **123** bpm
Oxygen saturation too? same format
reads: **94** %
